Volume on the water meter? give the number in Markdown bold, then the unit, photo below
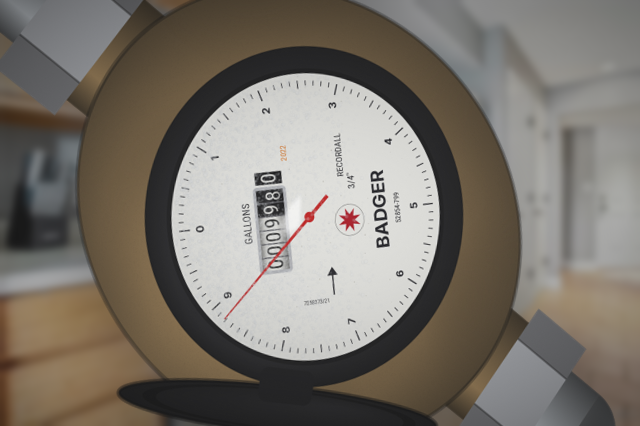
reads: **9978.8** gal
